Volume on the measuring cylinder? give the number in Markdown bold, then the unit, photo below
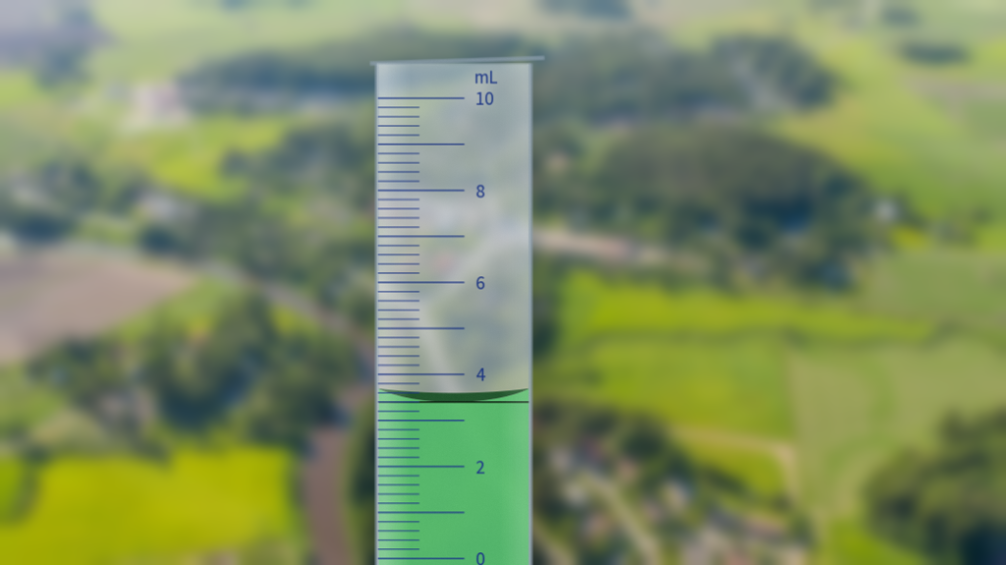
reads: **3.4** mL
